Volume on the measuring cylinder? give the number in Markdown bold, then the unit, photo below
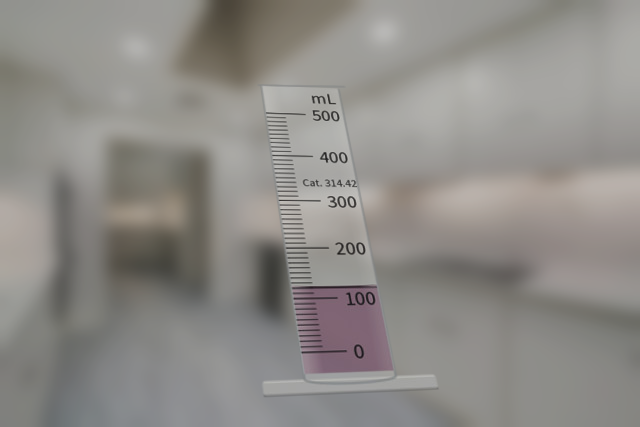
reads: **120** mL
